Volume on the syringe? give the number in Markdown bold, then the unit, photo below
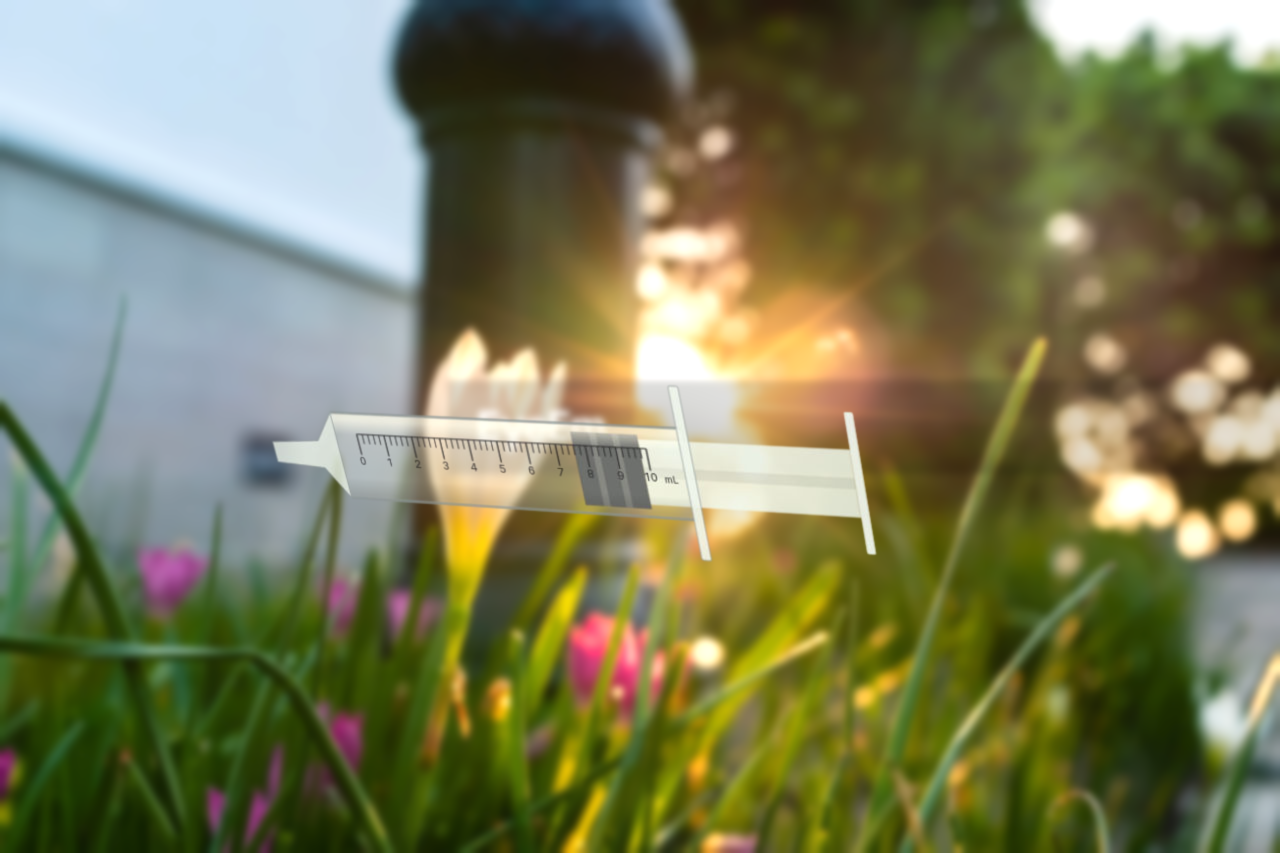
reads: **7.6** mL
